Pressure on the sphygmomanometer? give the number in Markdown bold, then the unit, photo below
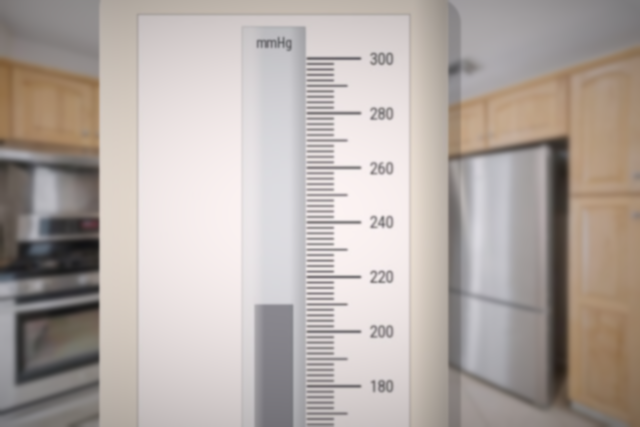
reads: **210** mmHg
